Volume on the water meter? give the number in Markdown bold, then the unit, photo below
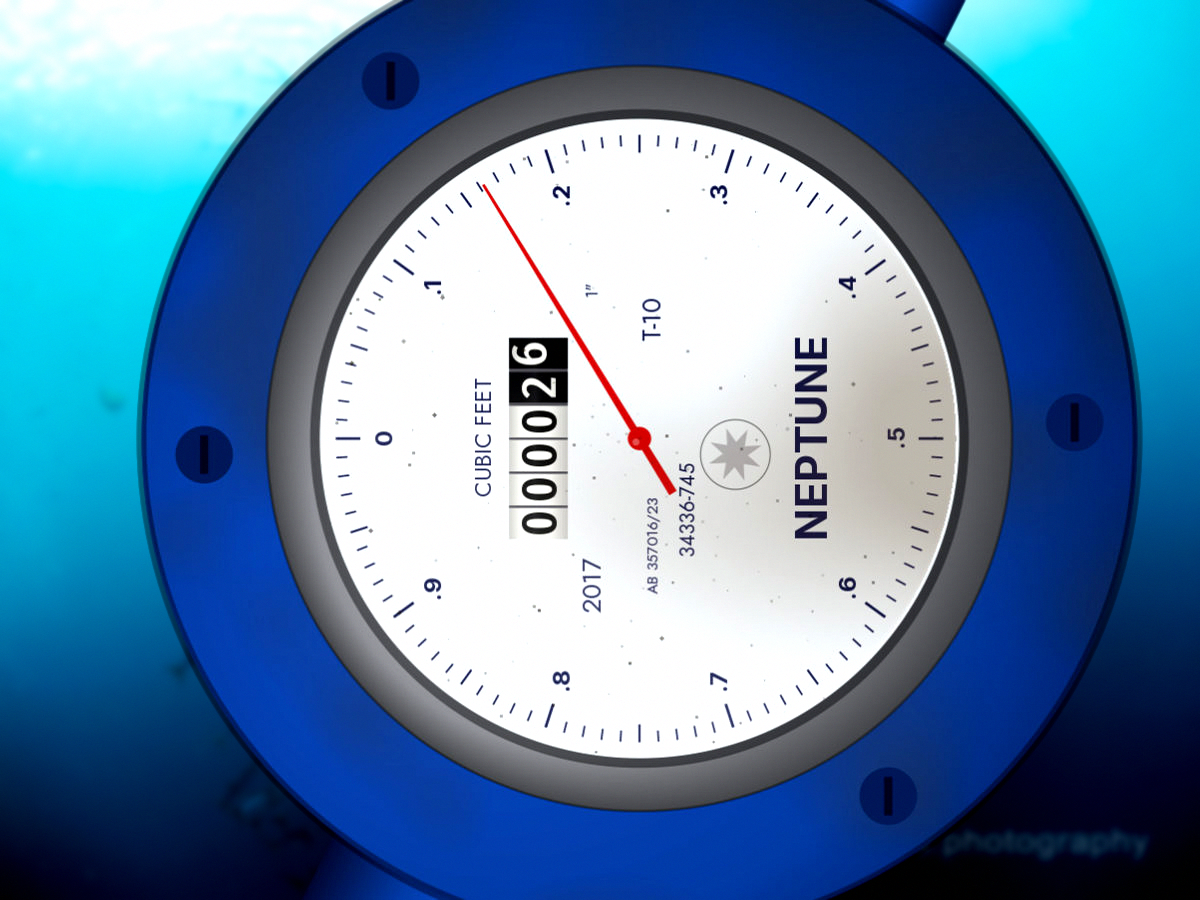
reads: **26.16** ft³
